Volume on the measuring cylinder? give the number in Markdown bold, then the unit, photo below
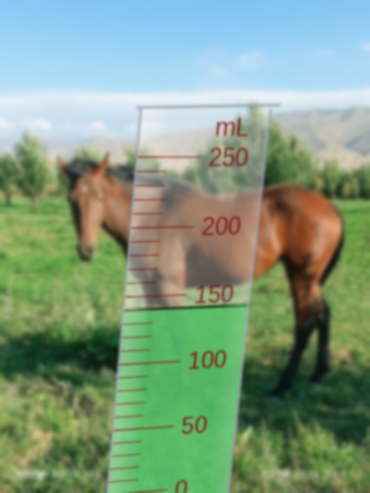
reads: **140** mL
